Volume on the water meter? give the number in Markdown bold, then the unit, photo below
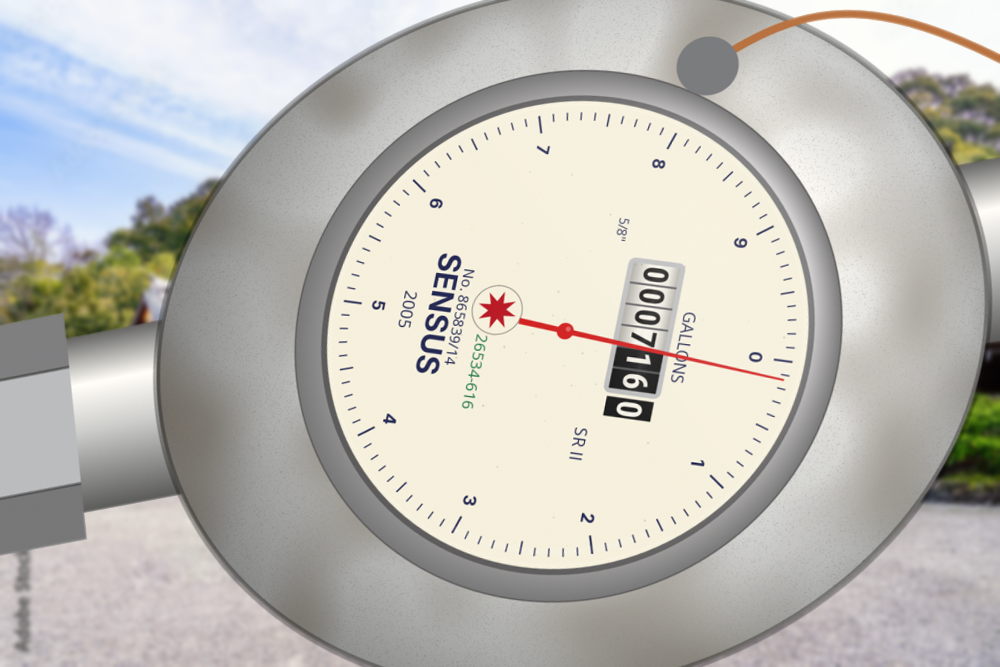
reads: **7160.1** gal
